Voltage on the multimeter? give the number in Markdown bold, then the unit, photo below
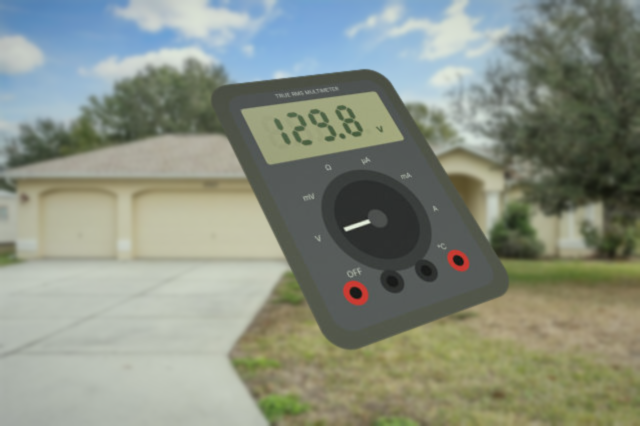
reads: **129.8** V
